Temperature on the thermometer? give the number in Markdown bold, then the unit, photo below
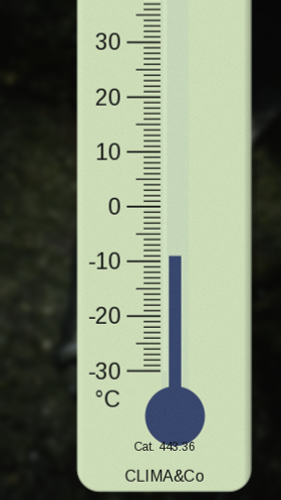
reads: **-9** °C
